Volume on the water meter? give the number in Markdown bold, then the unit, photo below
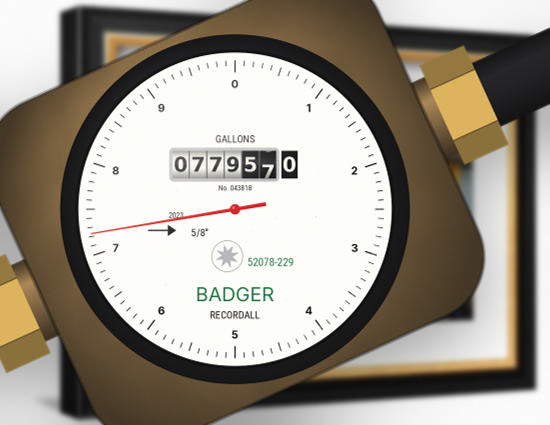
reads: **779567.2** gal
